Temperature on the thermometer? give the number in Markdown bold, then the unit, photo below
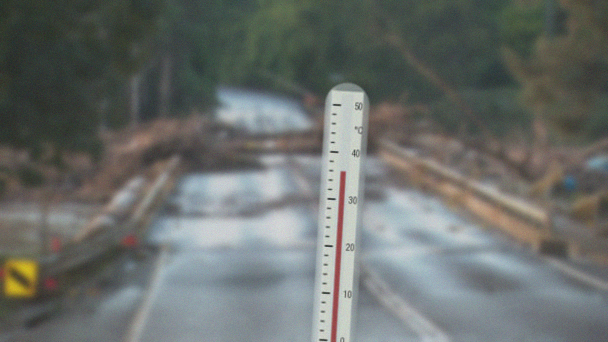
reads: **36** °C
